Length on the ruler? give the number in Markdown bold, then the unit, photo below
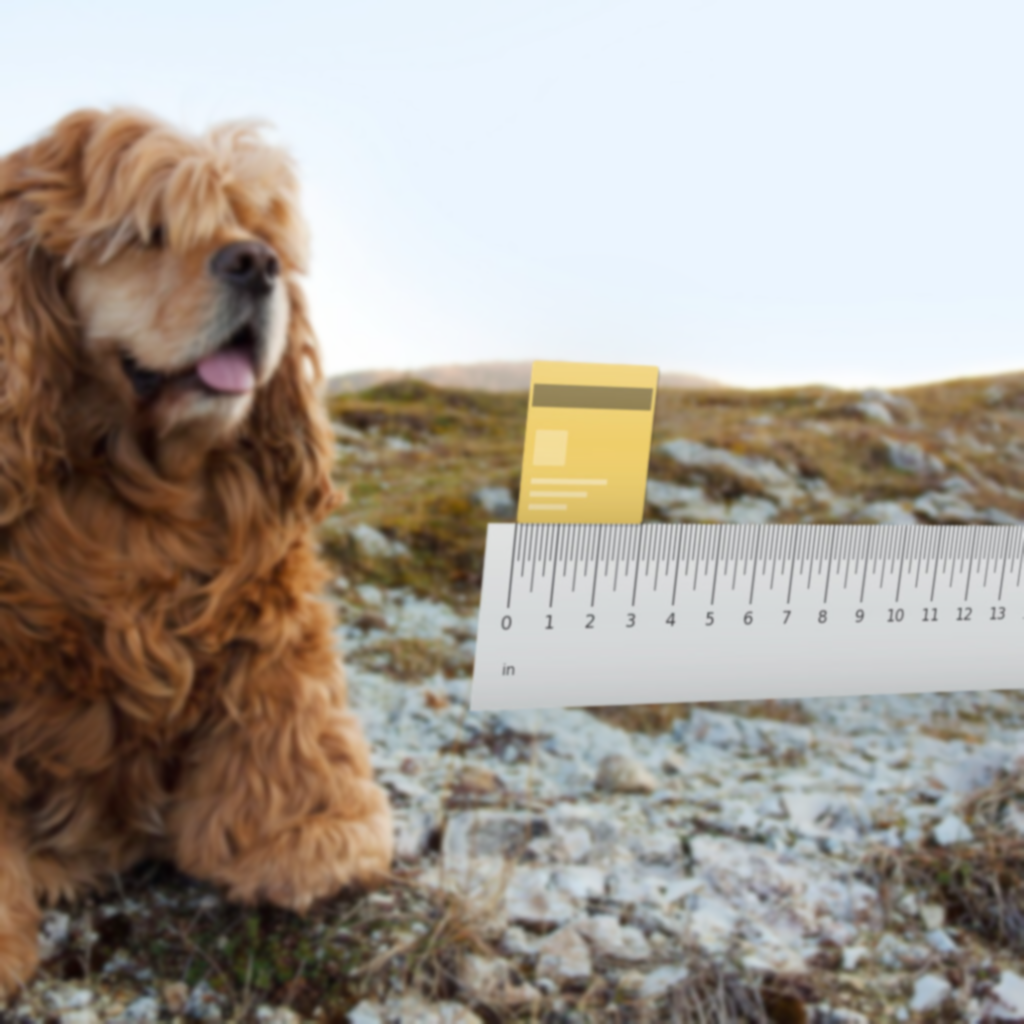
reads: **3** in
